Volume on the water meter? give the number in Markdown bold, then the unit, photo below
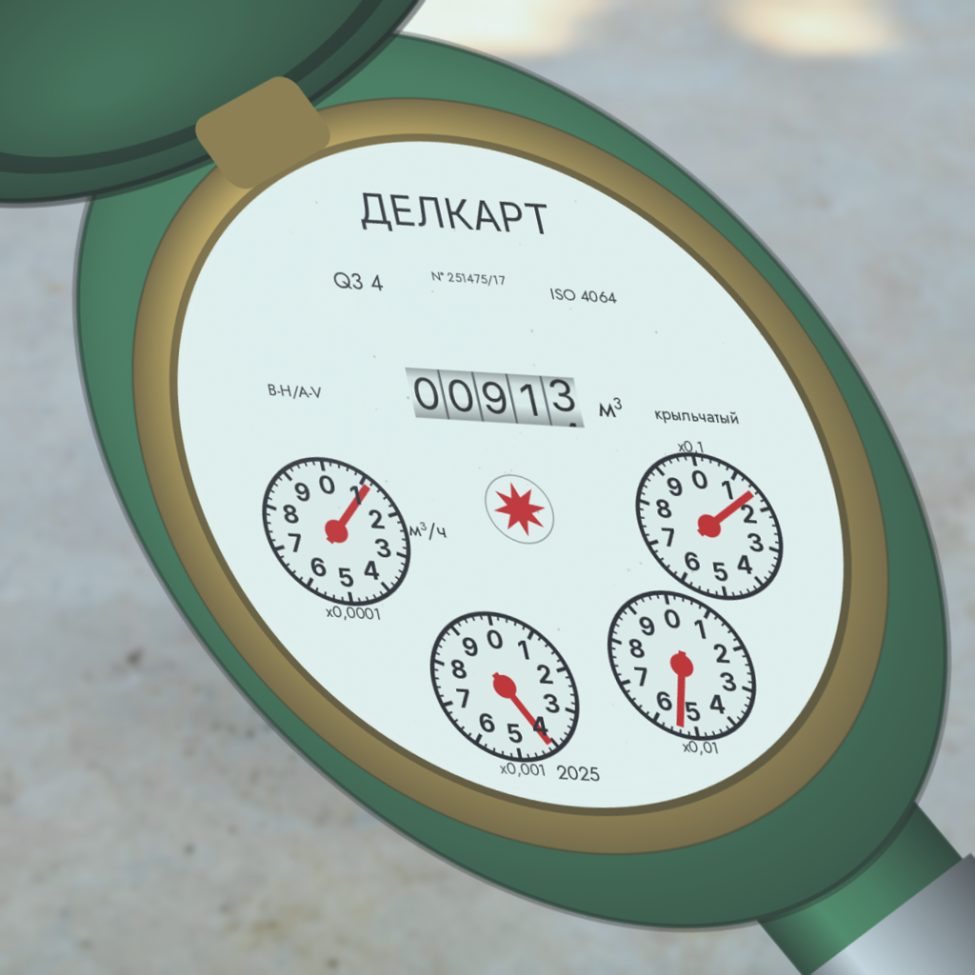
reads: **913.1541** m³
